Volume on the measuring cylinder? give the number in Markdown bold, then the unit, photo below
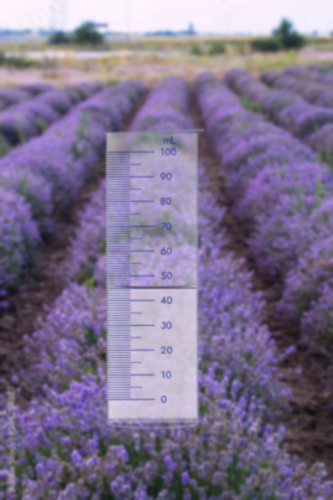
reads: **45** mL
